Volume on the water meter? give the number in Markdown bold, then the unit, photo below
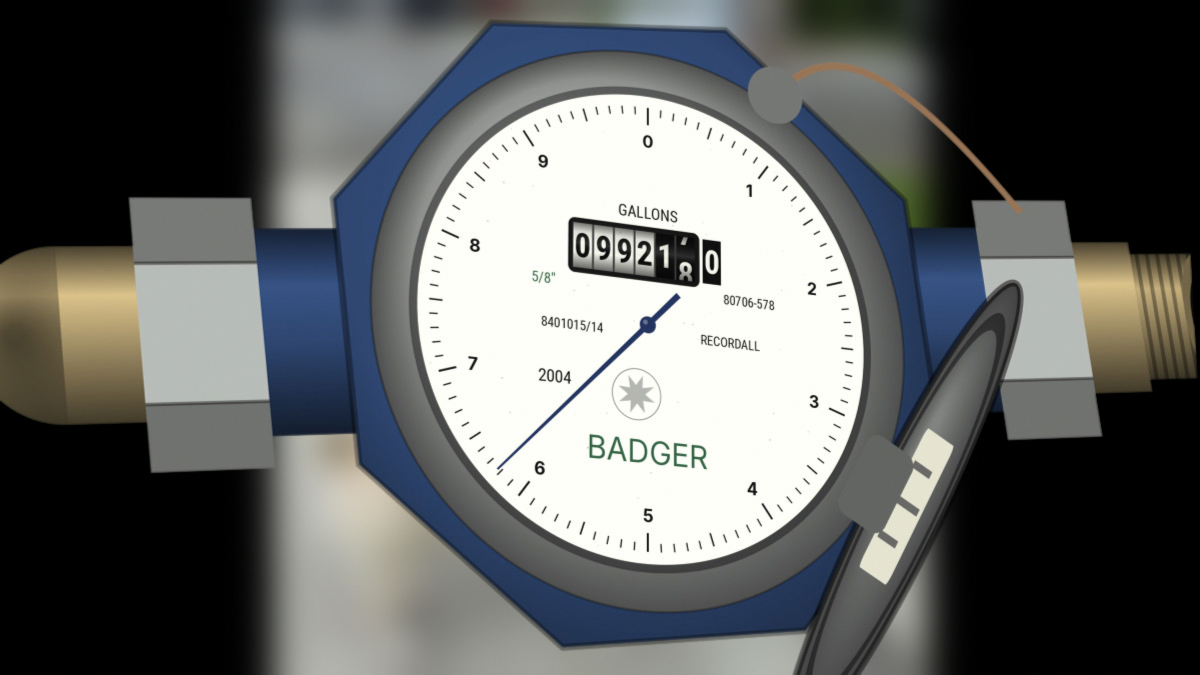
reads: **992176.2** gal
